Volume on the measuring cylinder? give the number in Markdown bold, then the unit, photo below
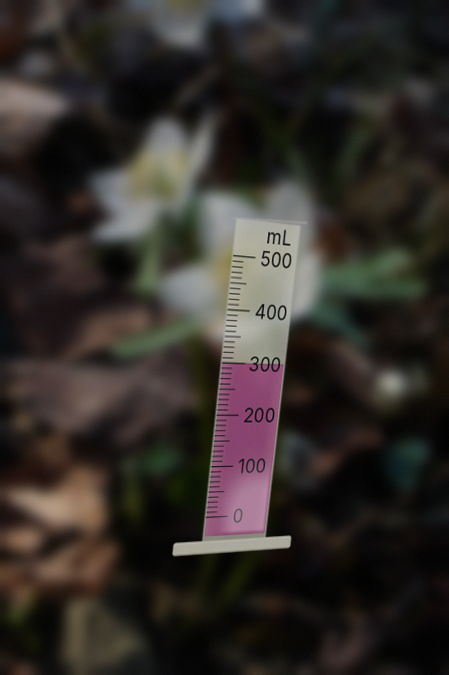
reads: **300** mL
